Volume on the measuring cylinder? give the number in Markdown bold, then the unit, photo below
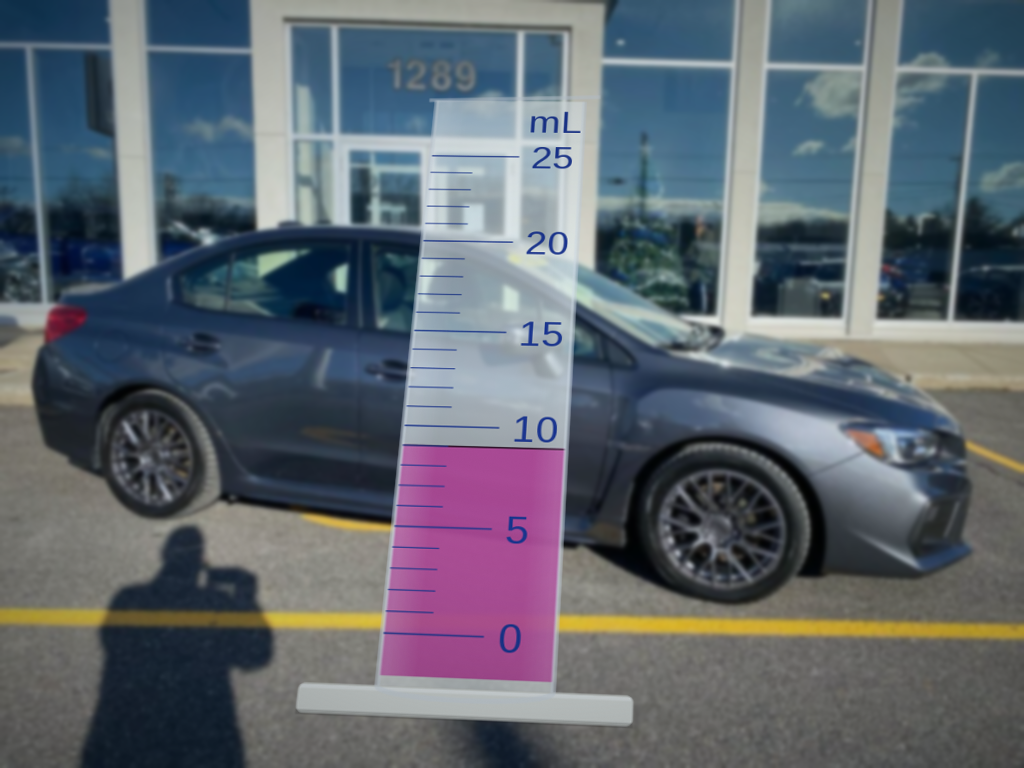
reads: **9** mL
